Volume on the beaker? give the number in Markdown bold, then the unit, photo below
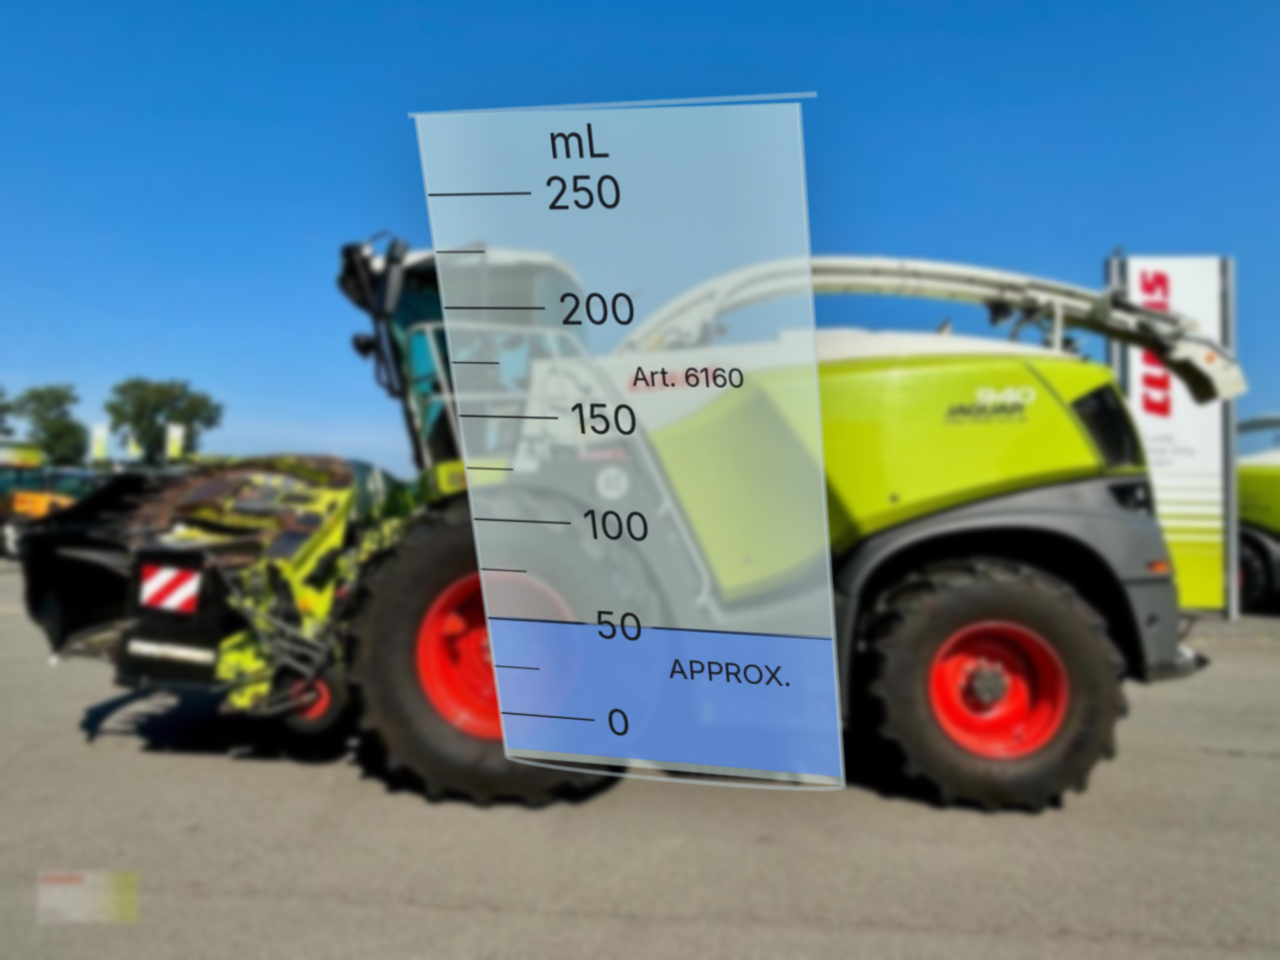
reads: **50** mL
